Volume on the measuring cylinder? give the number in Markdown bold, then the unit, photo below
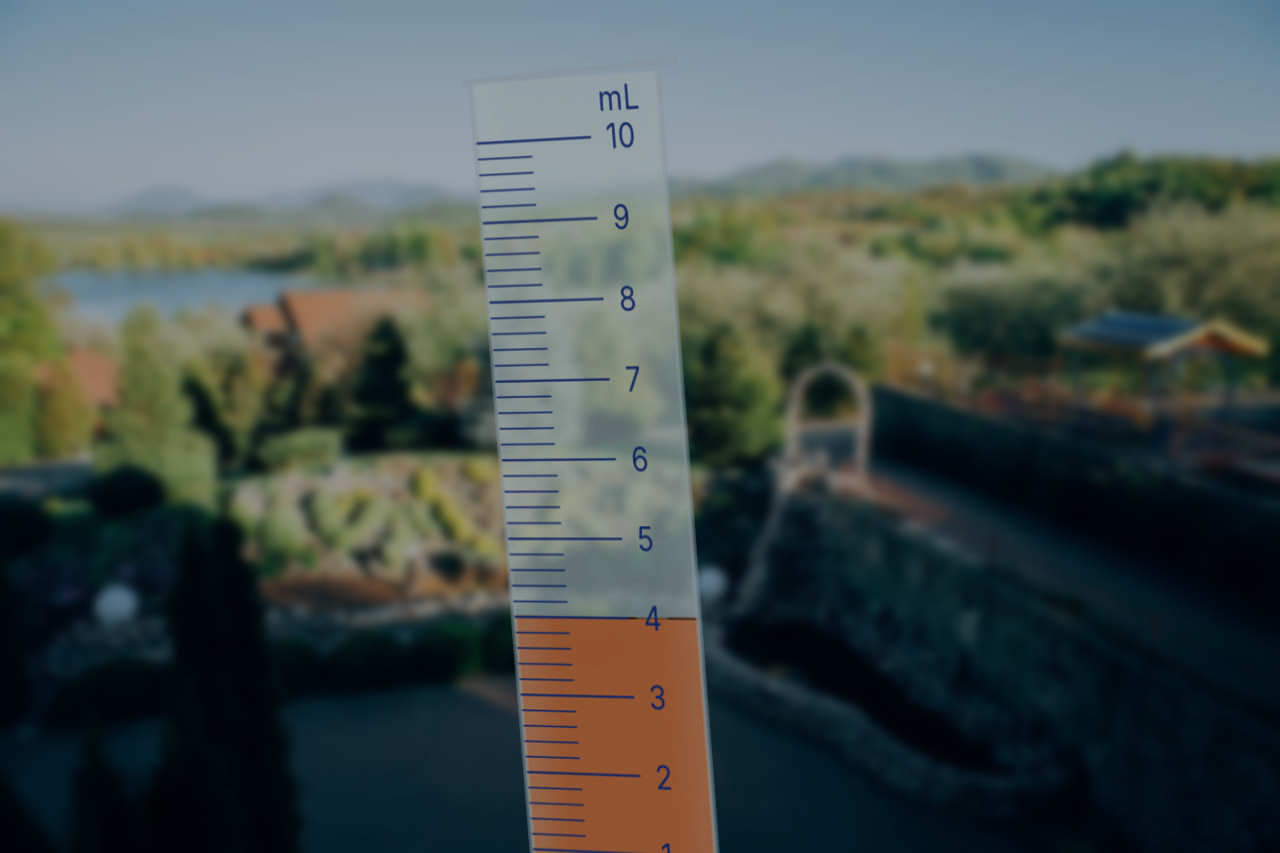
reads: **4** mL
